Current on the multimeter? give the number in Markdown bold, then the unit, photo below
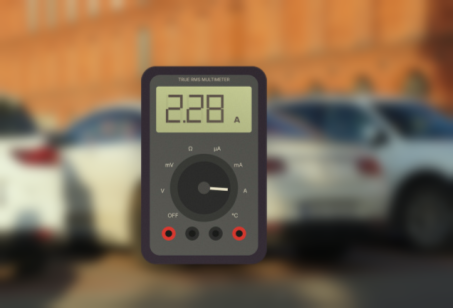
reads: **2.28** A
